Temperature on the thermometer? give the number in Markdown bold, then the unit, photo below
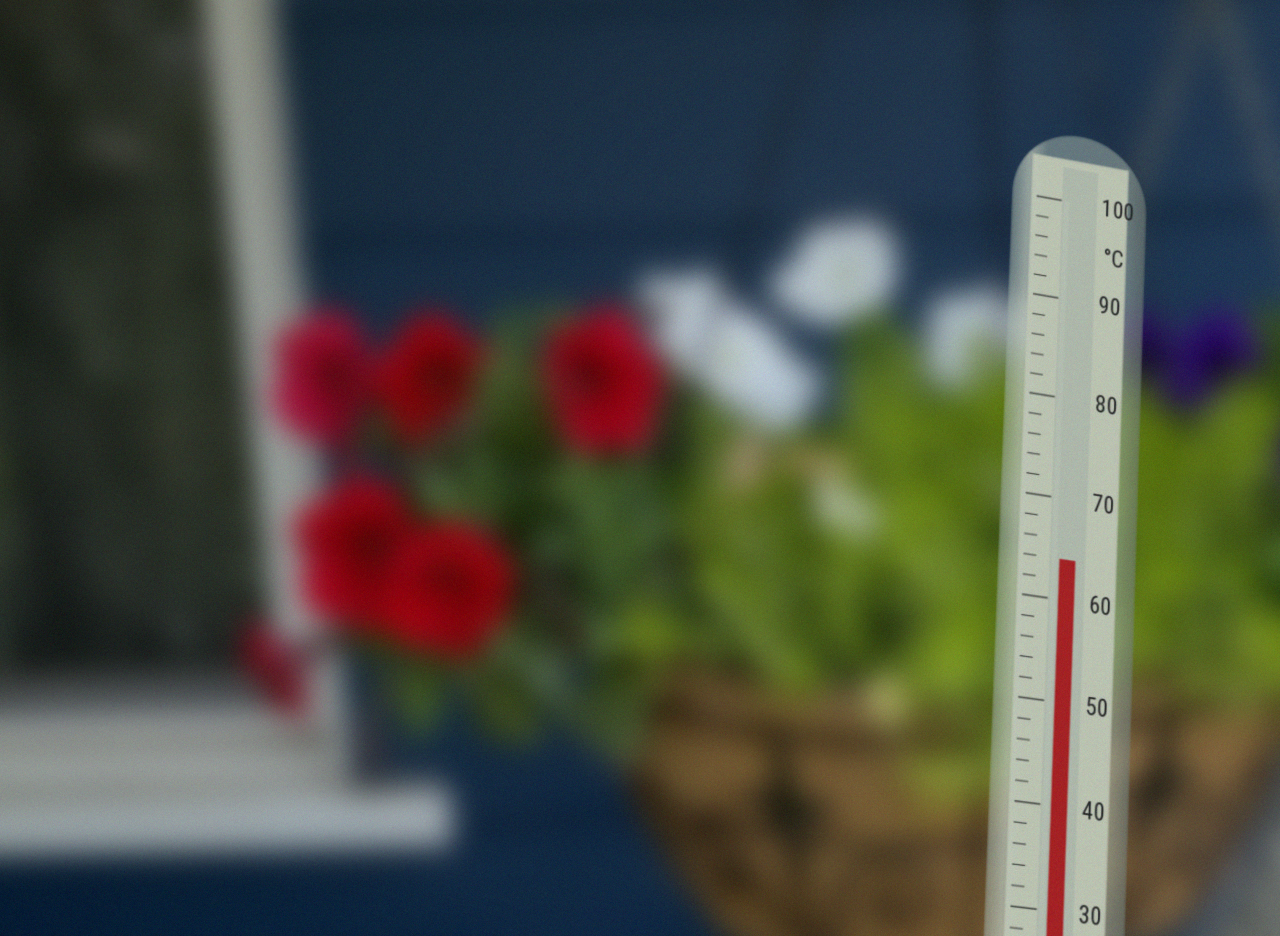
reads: **64** °C
